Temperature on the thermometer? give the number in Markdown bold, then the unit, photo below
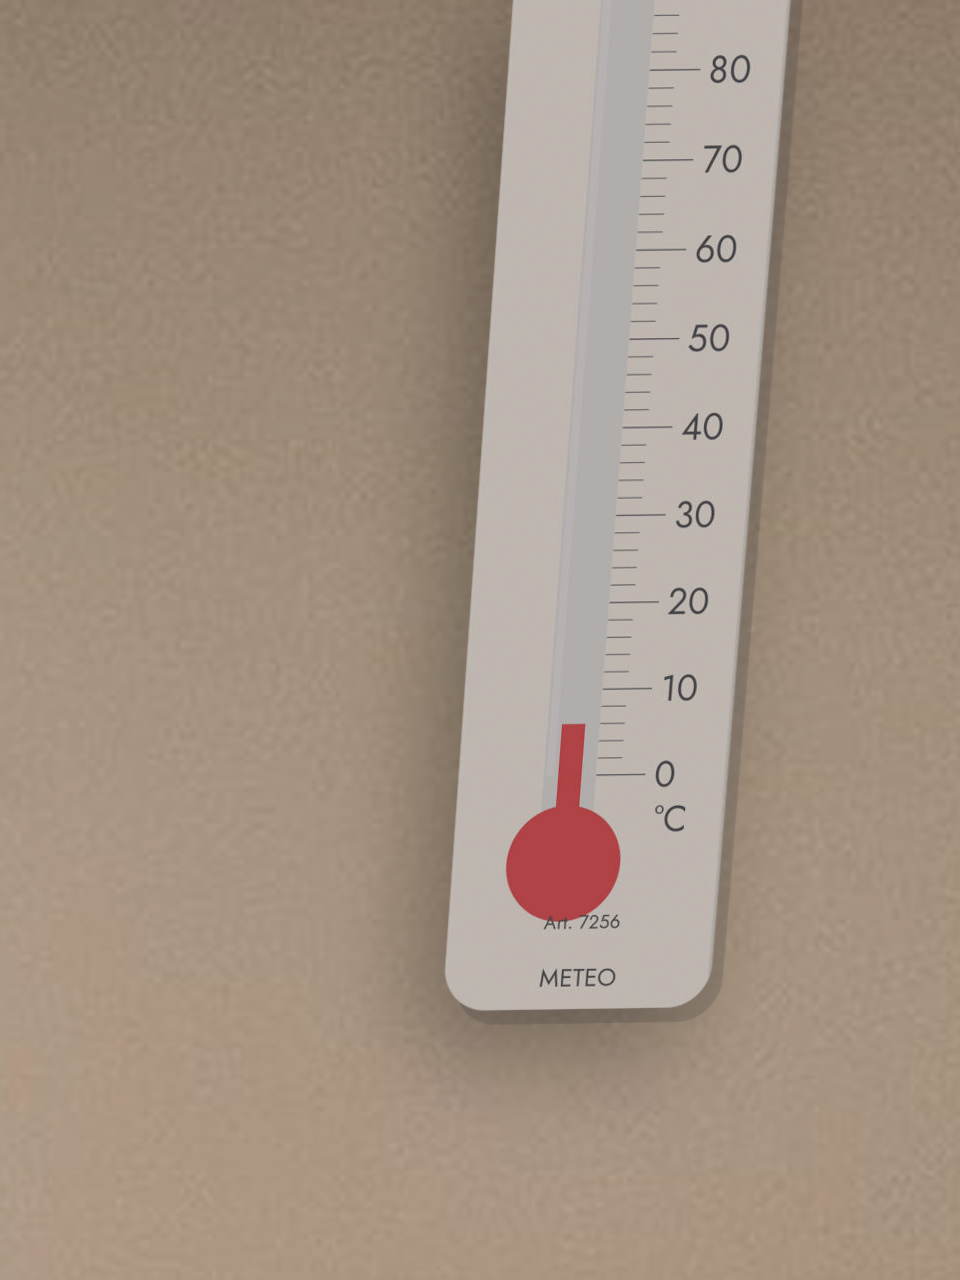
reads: **6** °C
